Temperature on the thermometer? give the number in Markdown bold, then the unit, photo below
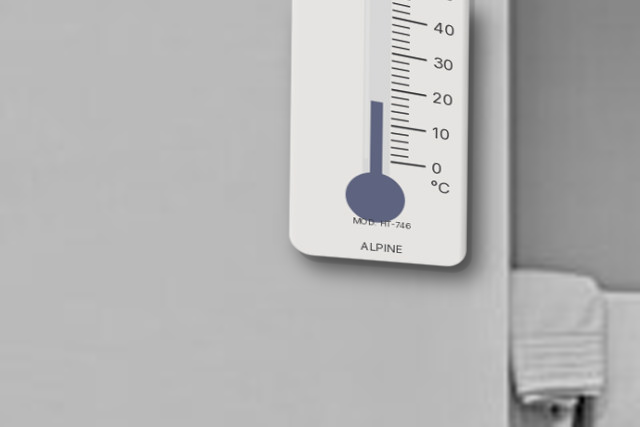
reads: **16** °C
